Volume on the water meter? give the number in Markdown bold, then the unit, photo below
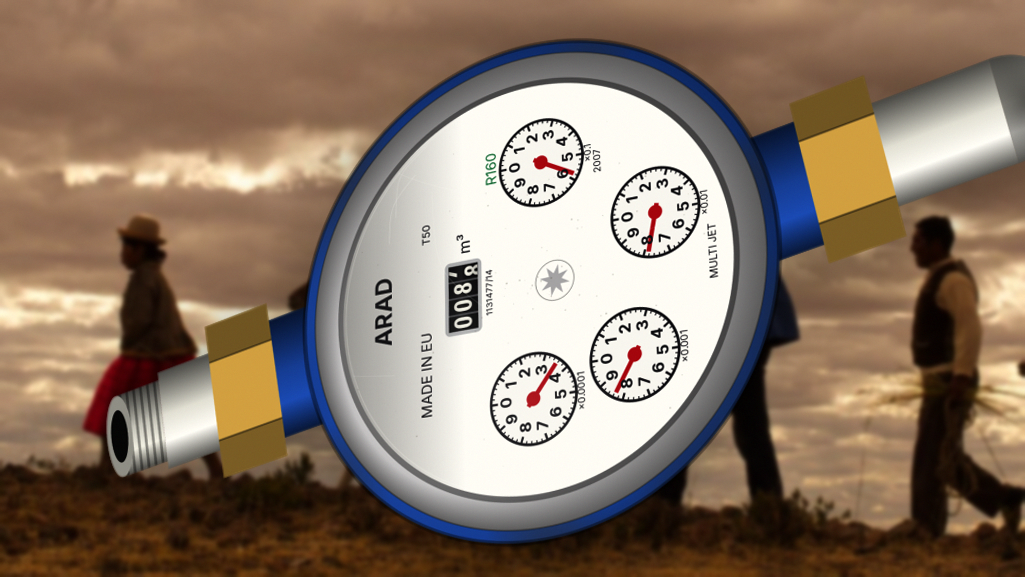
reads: **87.5783** m³
